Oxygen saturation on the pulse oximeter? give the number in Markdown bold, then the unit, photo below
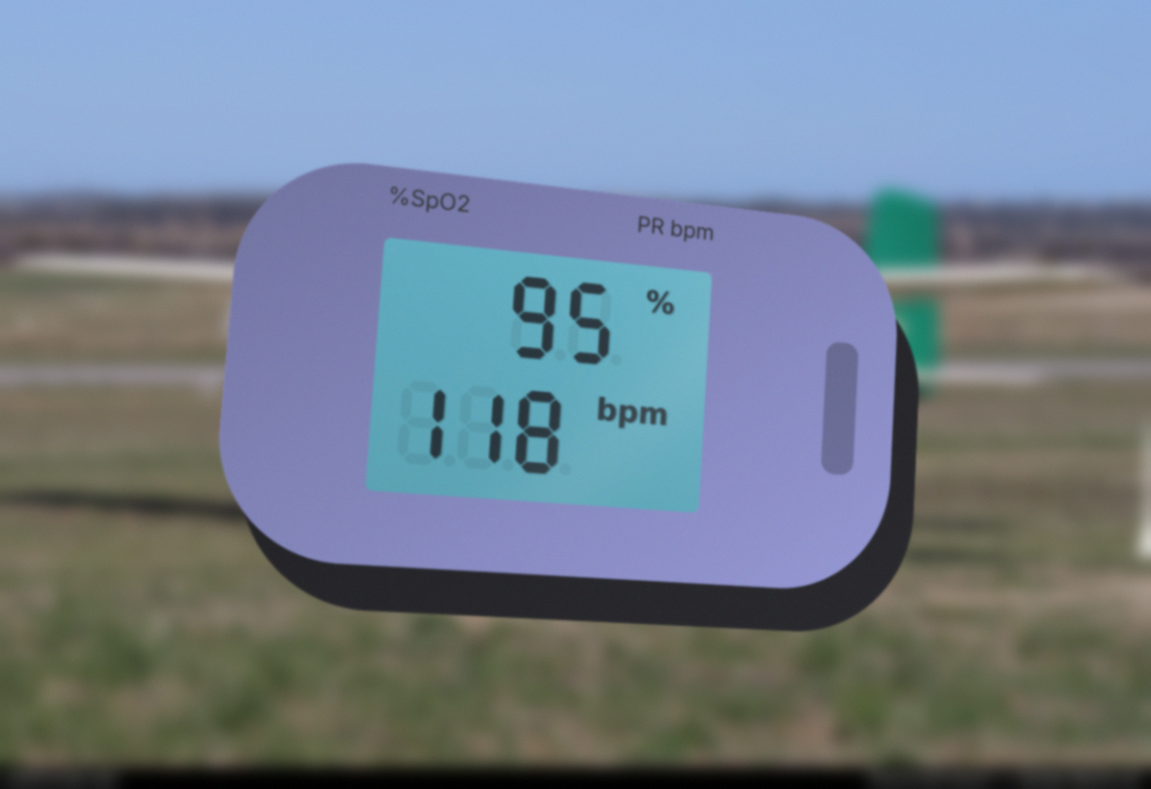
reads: **95** %
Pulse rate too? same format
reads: **118** bpm
